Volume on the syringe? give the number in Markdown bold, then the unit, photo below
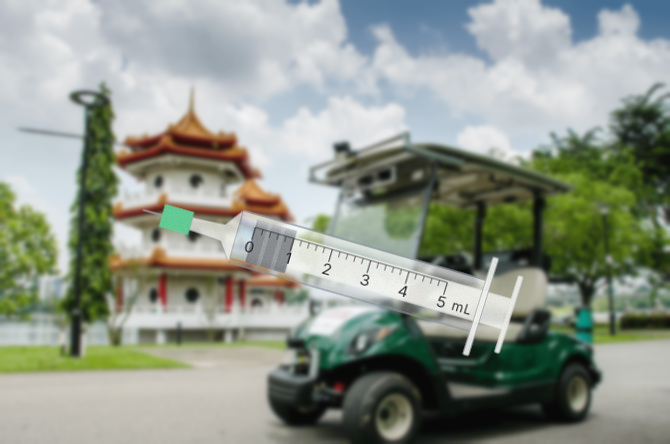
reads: **0** mL
